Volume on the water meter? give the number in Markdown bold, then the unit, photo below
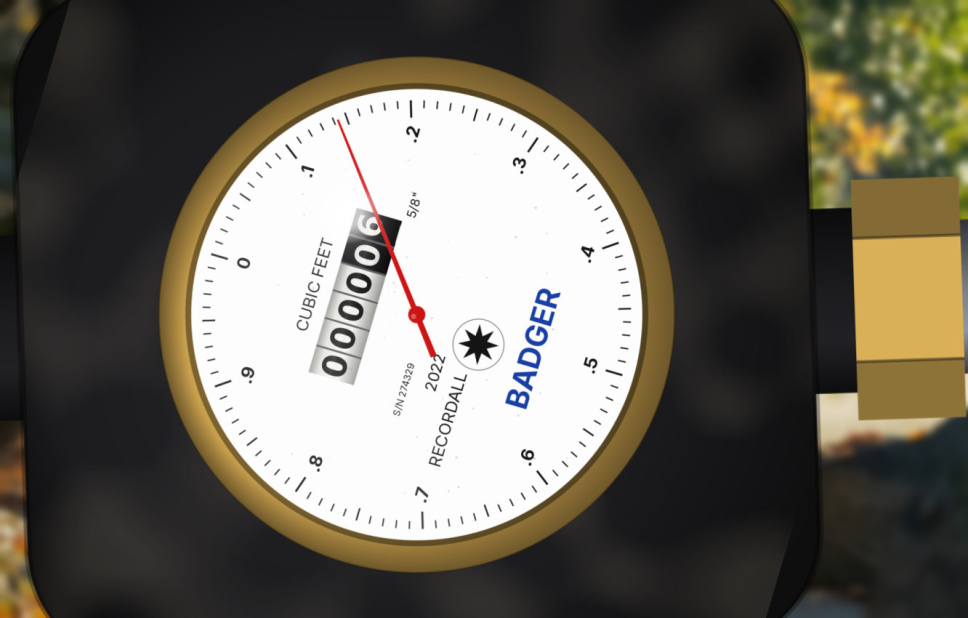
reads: **6.14** ft³
